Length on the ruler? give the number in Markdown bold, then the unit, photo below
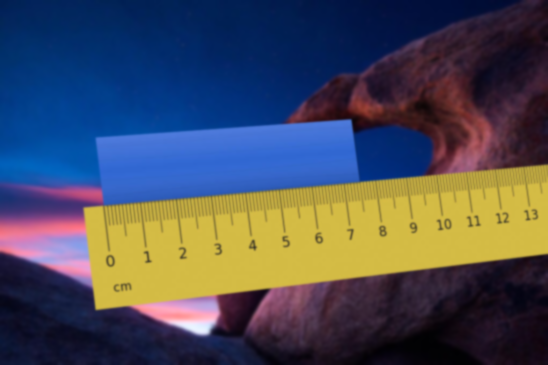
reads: **7.5** cm
